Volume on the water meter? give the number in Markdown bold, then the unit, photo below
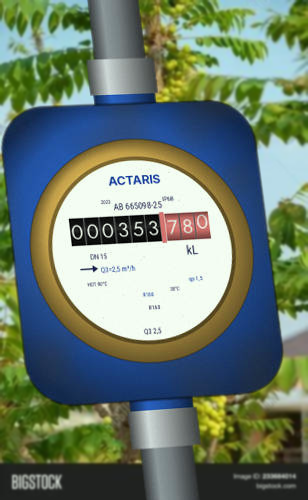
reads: **353.780** kL
